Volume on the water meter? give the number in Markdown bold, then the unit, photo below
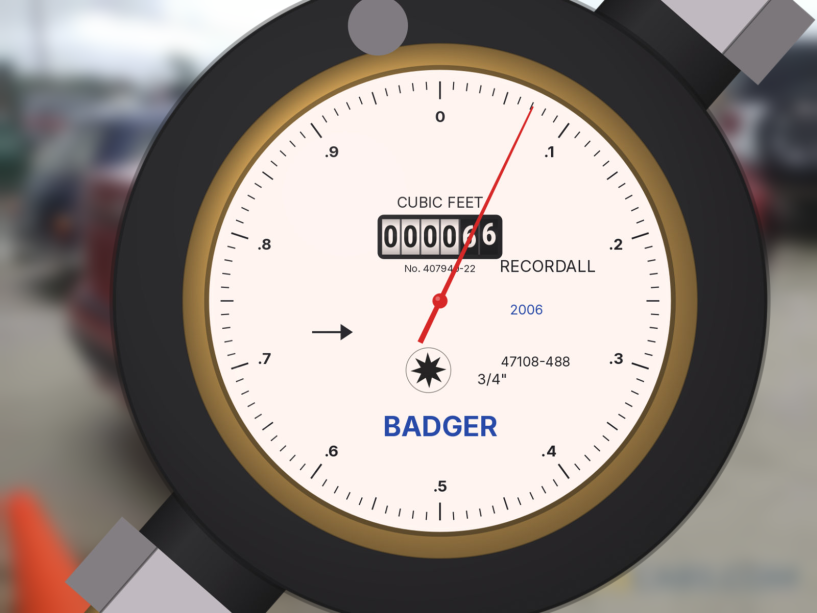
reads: **66.07** ft³
